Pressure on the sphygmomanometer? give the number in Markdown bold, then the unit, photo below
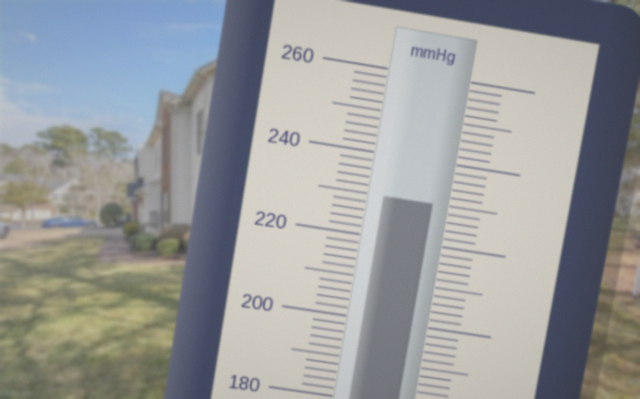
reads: **230** mmHg
